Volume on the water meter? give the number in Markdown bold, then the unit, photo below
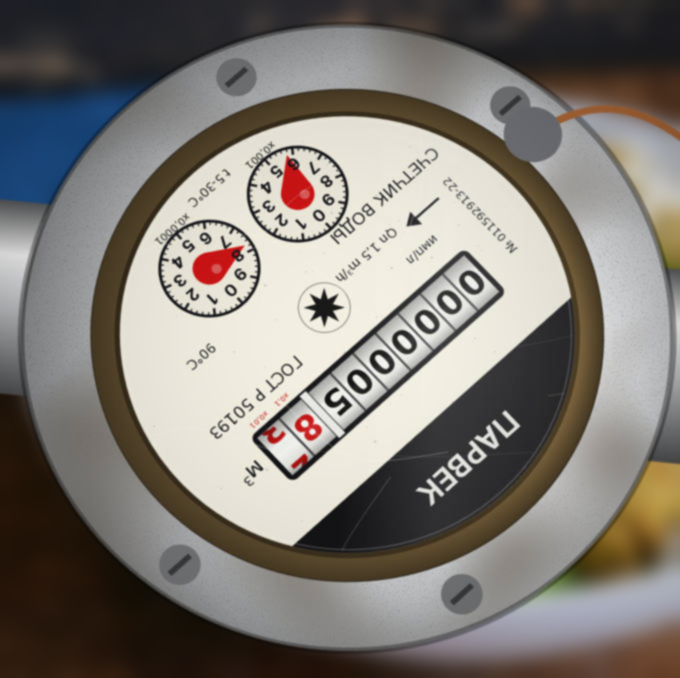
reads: **5.8257** m³
